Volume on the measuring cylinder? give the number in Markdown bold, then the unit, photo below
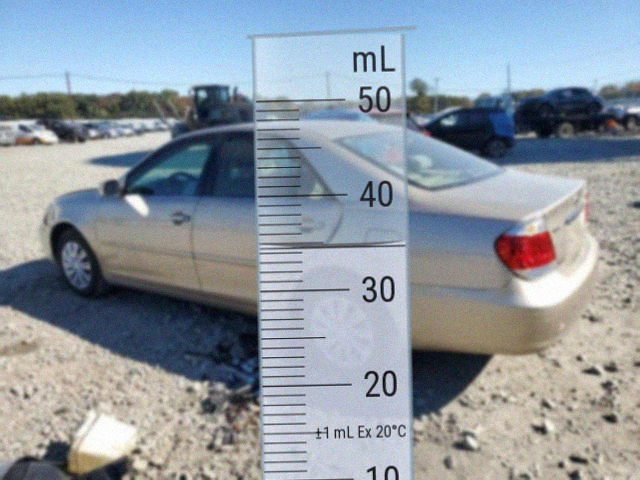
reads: **34.5** mL
